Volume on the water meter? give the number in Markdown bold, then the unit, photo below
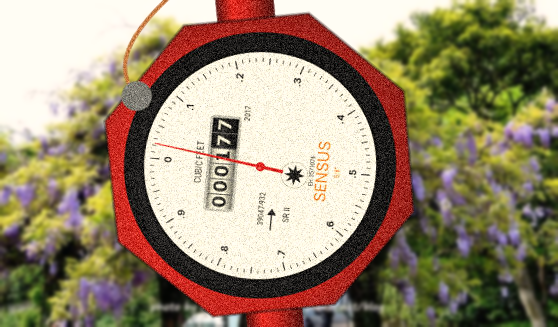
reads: **177.02** ft³
